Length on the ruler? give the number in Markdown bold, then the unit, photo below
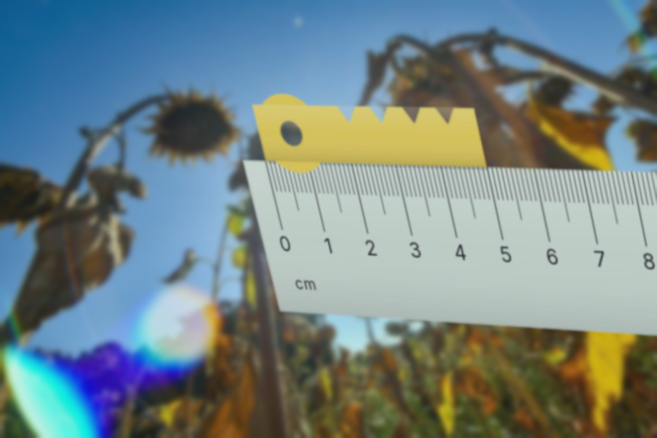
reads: **5** cm
